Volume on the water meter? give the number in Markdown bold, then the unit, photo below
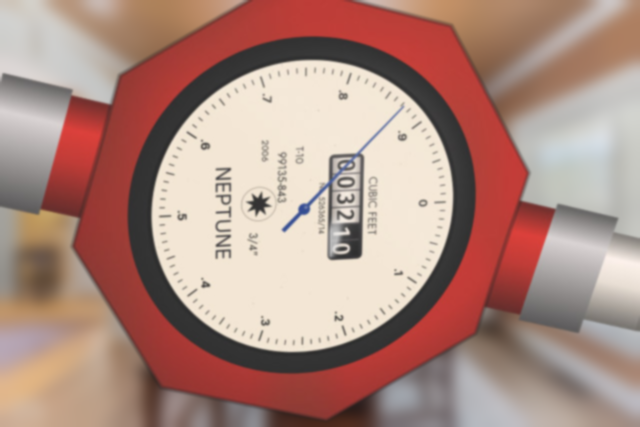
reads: **3209.87** ft³
